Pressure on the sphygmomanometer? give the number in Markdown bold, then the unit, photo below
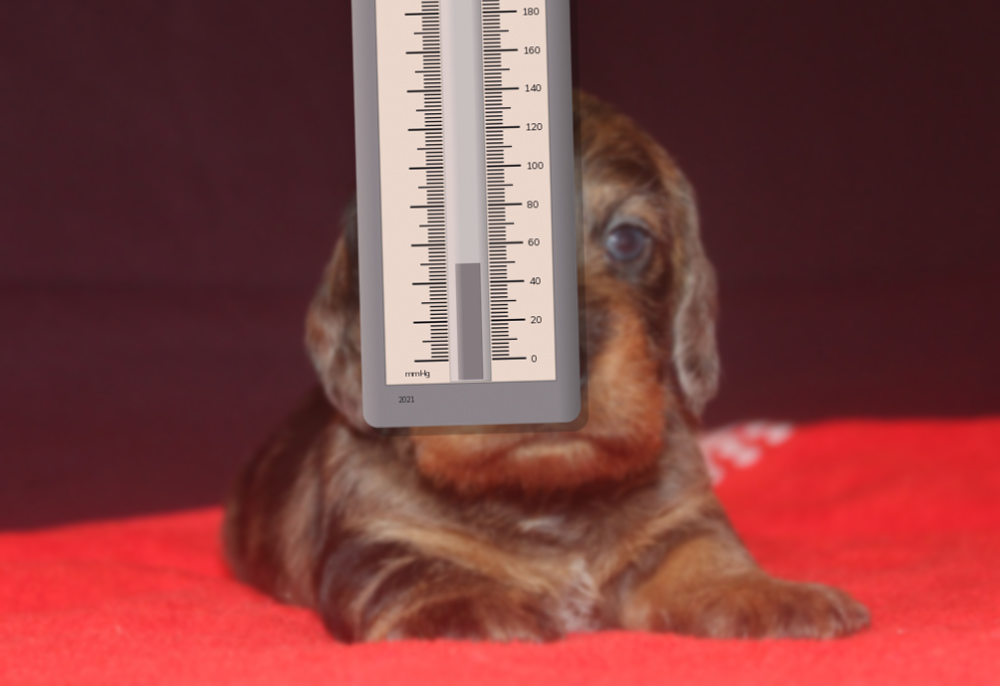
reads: **50** mmHg
